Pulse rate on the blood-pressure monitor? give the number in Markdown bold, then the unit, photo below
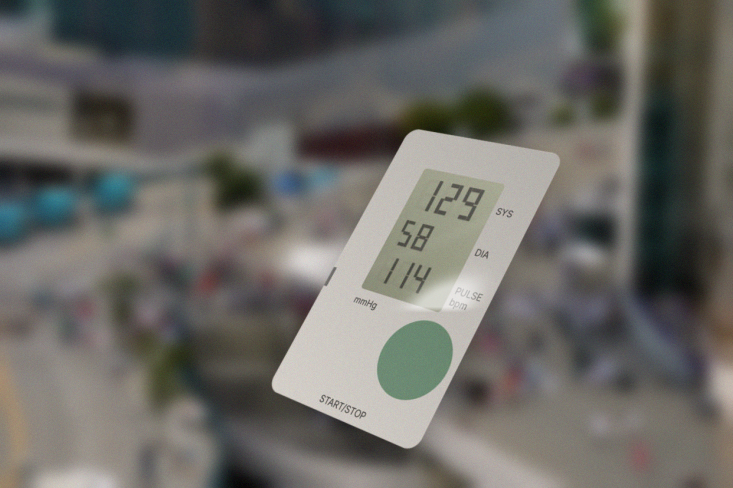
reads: **114** bpm
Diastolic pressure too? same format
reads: **58** mmHg
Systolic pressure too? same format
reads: **129** mmHg
